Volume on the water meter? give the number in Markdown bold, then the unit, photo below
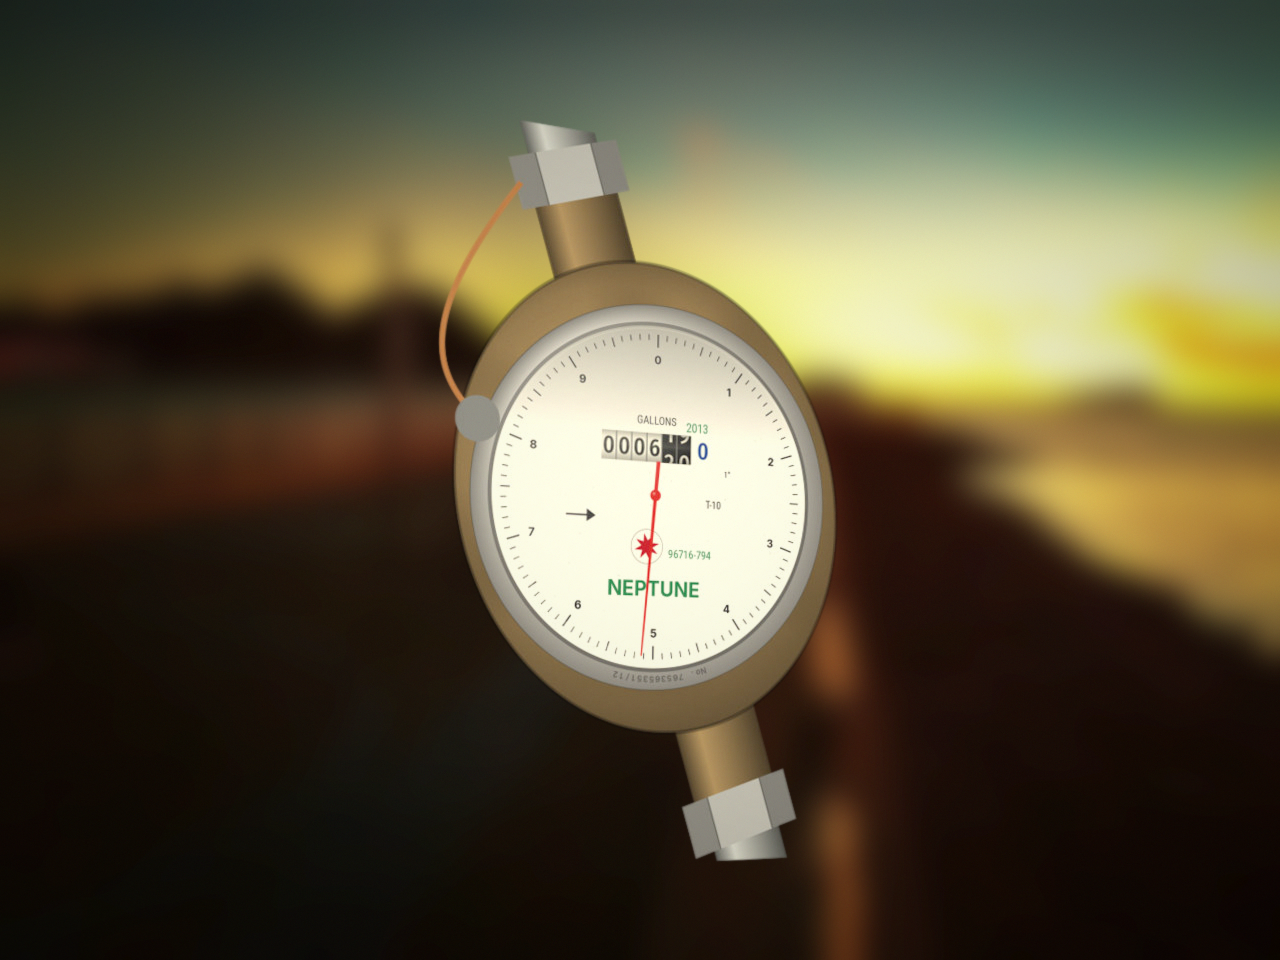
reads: **6195.1** gal
